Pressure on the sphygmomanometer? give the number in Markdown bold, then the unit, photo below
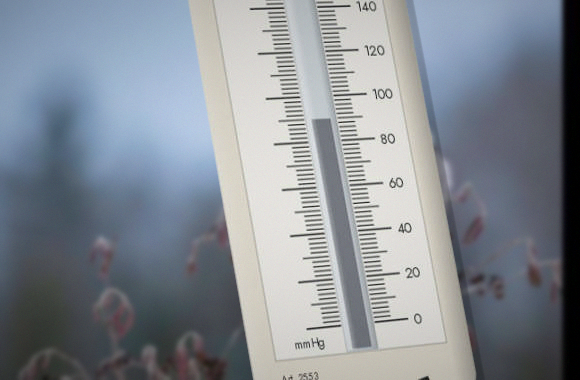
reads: **90** mmHg
